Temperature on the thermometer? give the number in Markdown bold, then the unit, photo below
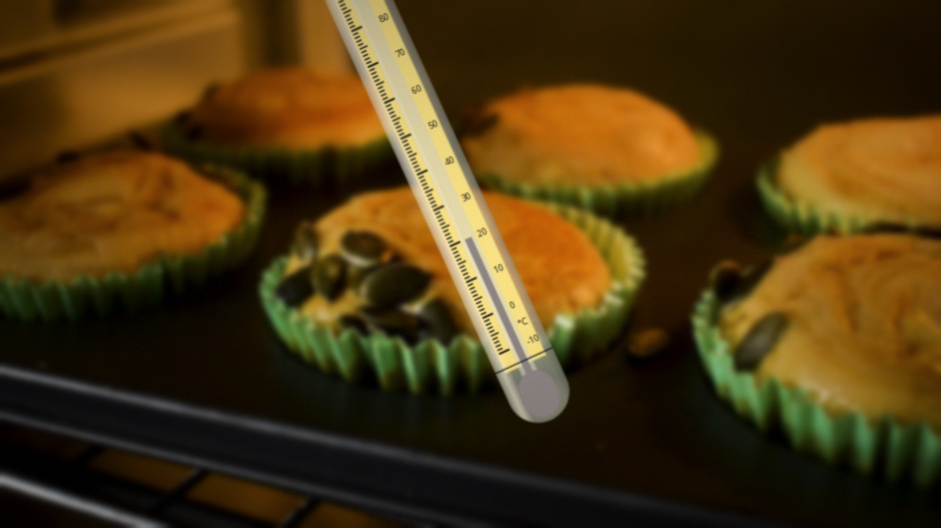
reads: **20** °C
